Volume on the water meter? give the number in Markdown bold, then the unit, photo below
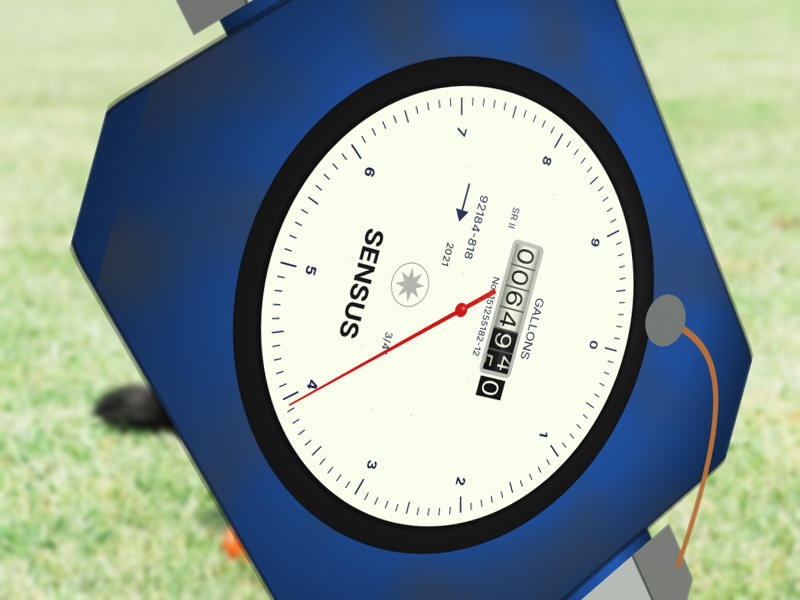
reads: **64943.9** gal
